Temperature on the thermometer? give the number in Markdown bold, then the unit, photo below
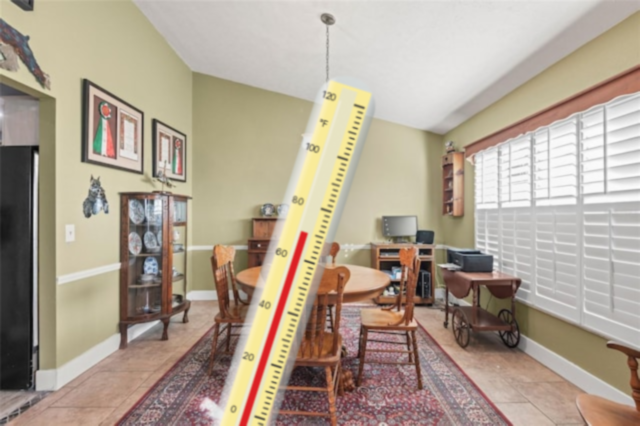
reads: **70** °F
